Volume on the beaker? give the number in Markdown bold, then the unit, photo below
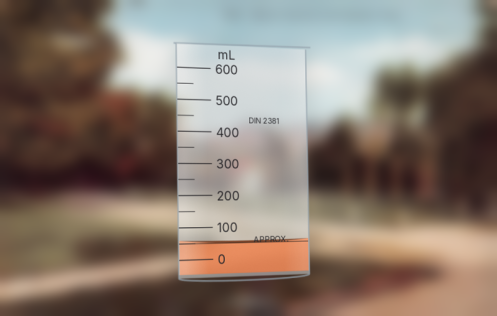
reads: **50** mL
